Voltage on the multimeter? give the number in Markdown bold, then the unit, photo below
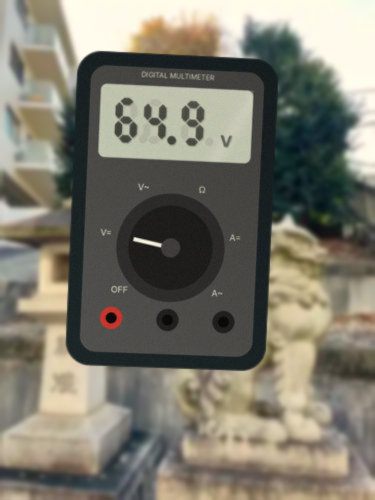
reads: **64.9** V
